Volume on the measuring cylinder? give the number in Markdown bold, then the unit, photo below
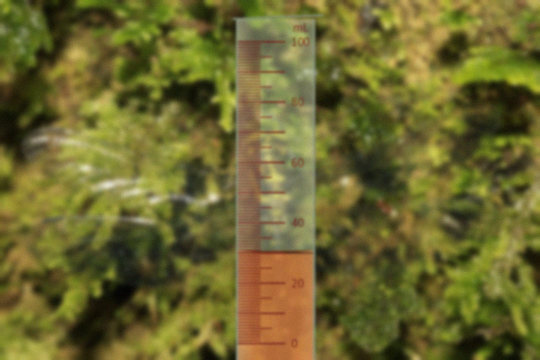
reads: **30** mL
